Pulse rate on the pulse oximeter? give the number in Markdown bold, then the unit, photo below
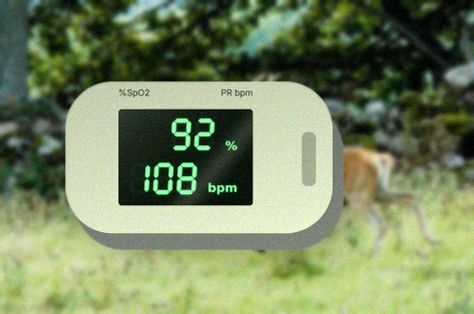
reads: **108** bpm
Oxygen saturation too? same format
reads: **92** %
